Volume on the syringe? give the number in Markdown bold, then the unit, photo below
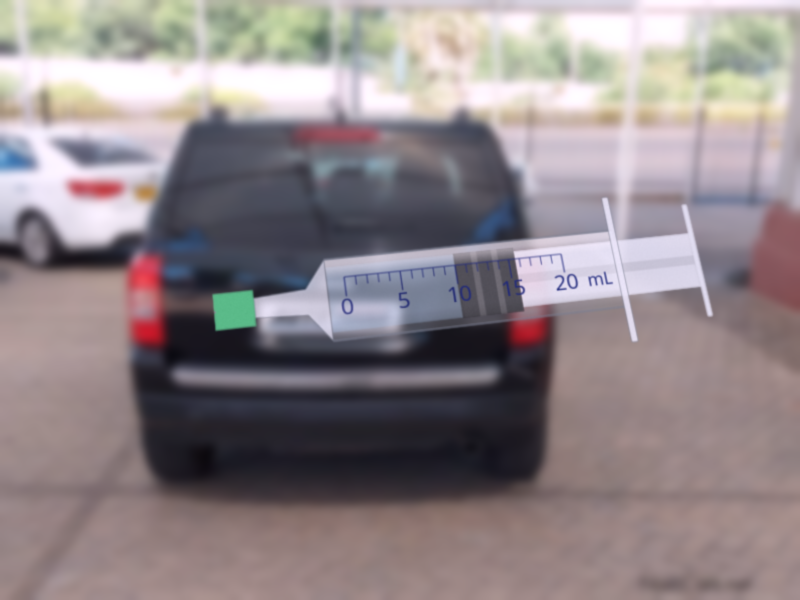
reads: **10** mL
